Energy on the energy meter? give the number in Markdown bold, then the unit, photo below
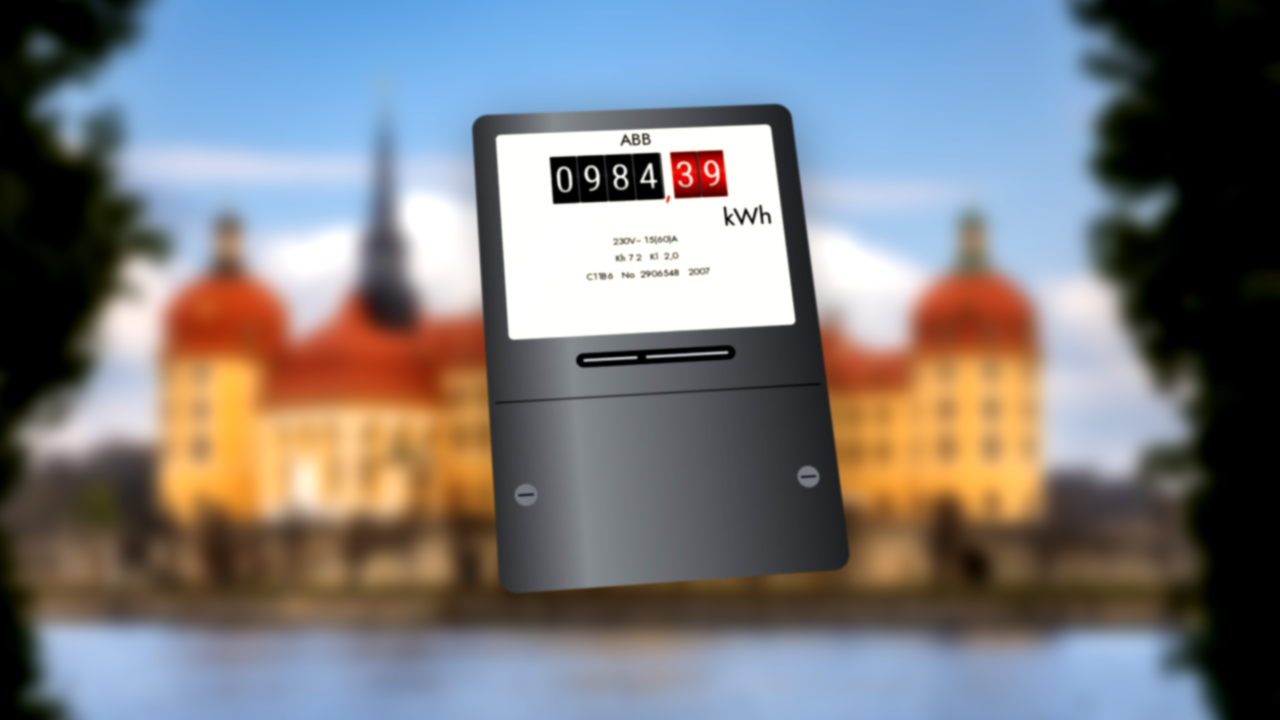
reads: **984.39** kWh
